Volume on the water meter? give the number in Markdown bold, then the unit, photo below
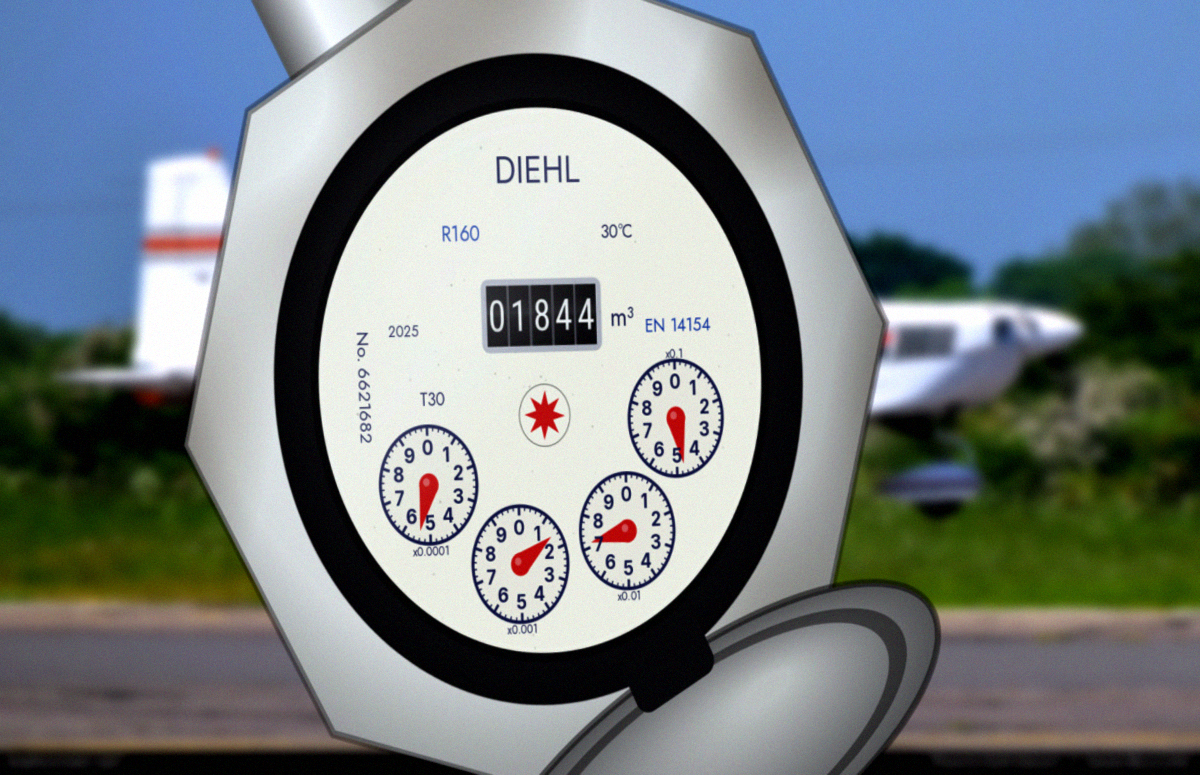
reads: **1844.4715** m³
